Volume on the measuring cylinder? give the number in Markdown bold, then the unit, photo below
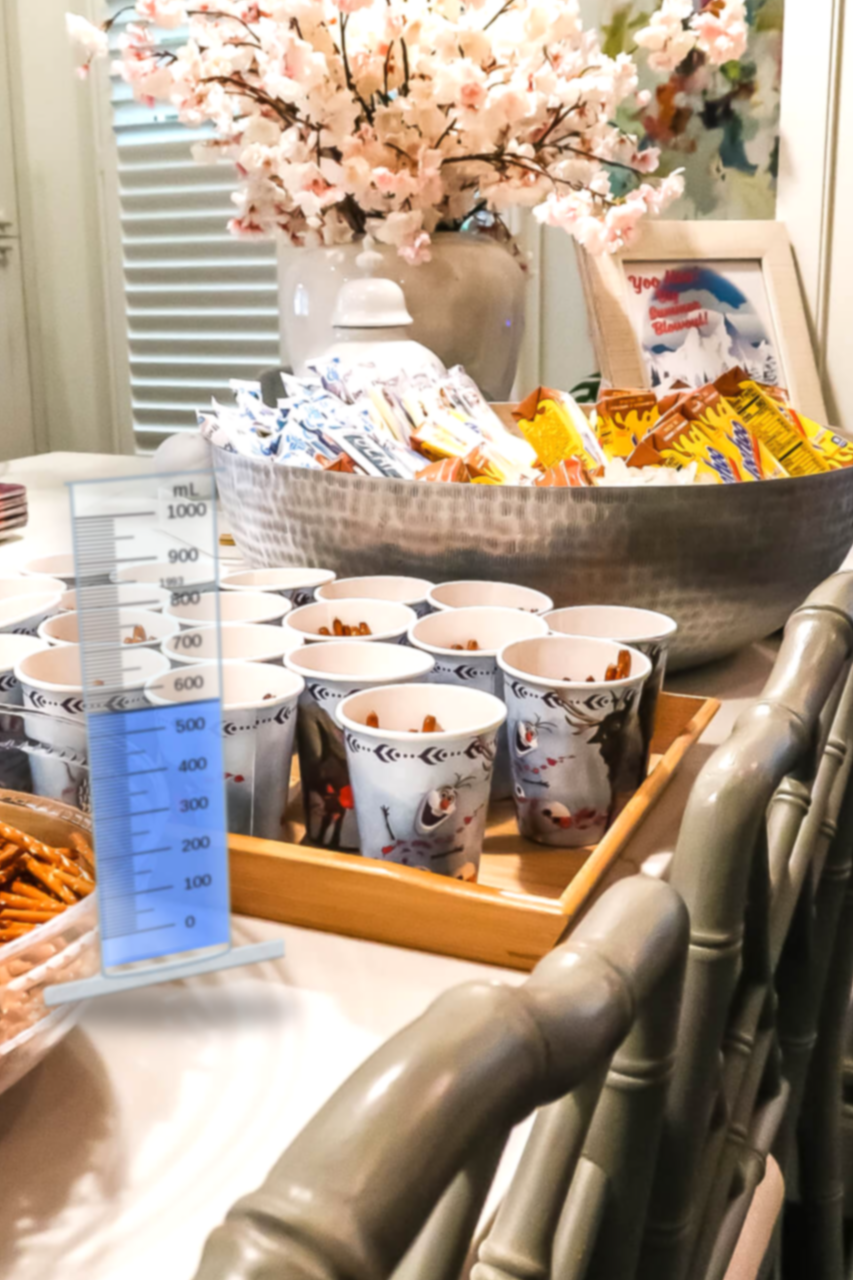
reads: **550** mL
